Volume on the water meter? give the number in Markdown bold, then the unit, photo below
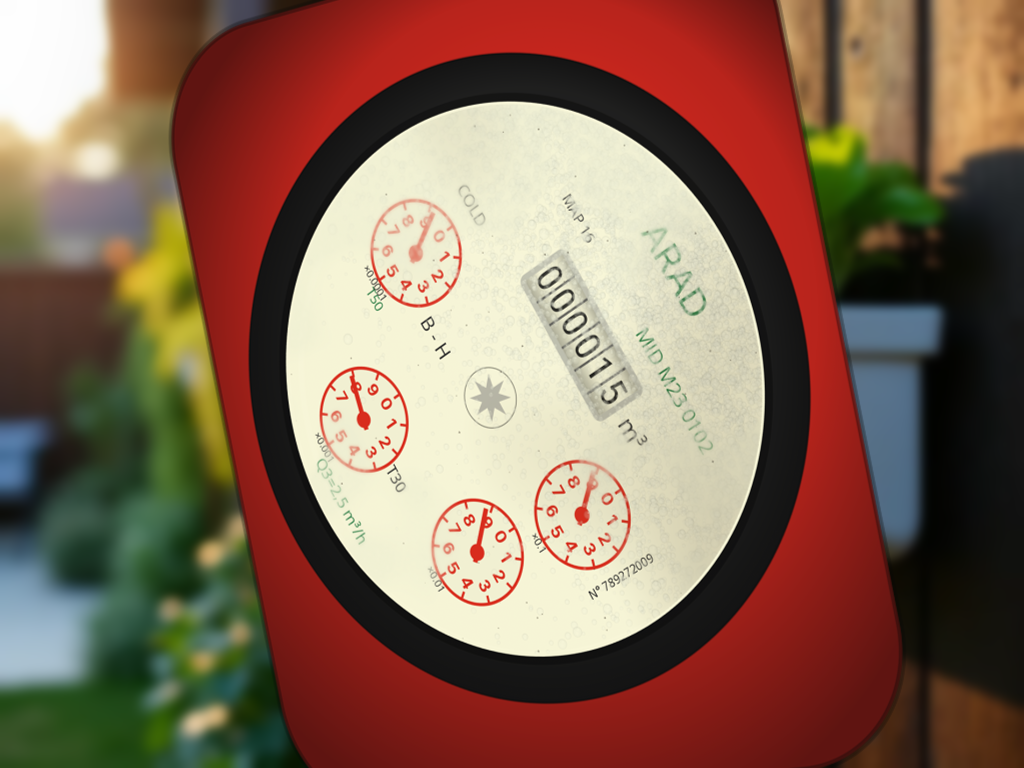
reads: **15.8879** m³
